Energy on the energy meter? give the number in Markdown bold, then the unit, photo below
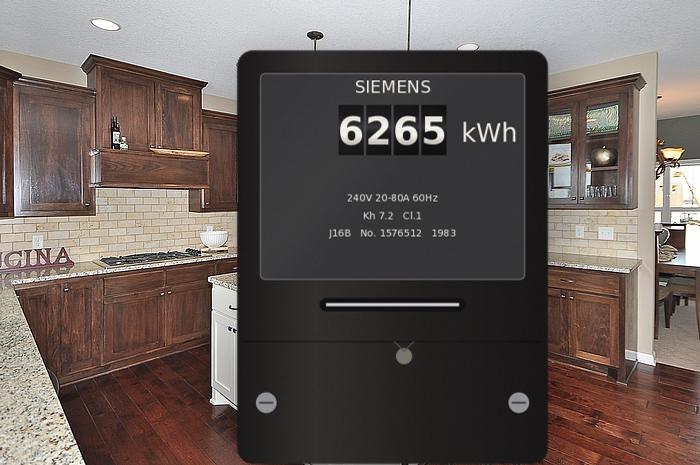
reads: **6265** kWh
